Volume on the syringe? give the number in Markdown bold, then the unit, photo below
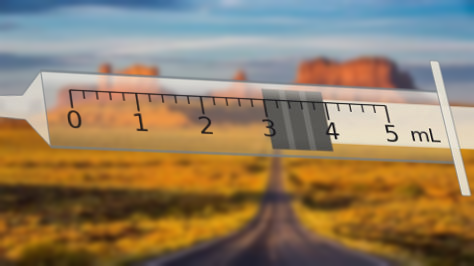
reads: **3** mL
